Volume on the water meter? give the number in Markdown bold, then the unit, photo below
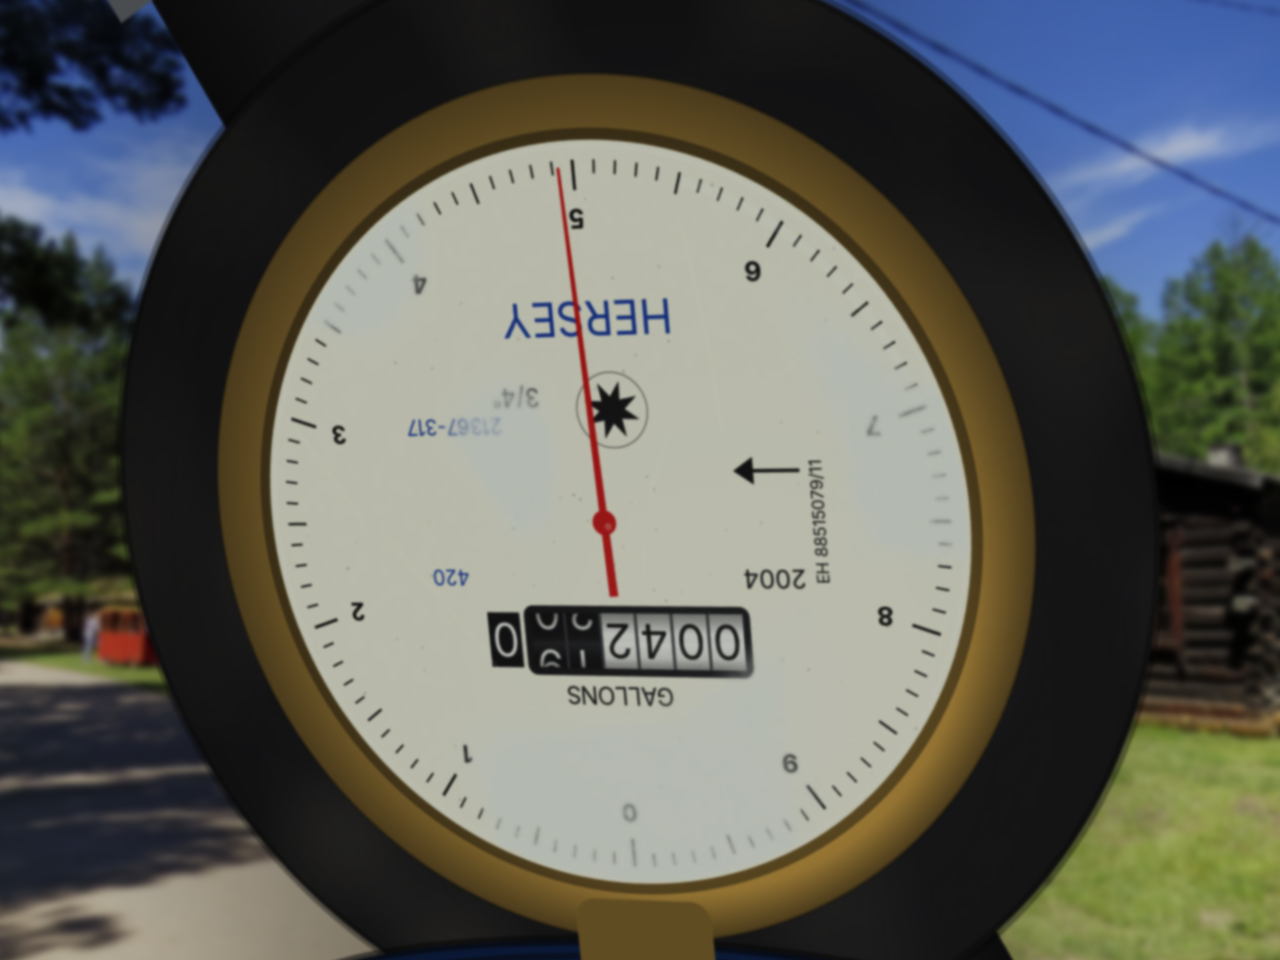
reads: **42194.9** gal
